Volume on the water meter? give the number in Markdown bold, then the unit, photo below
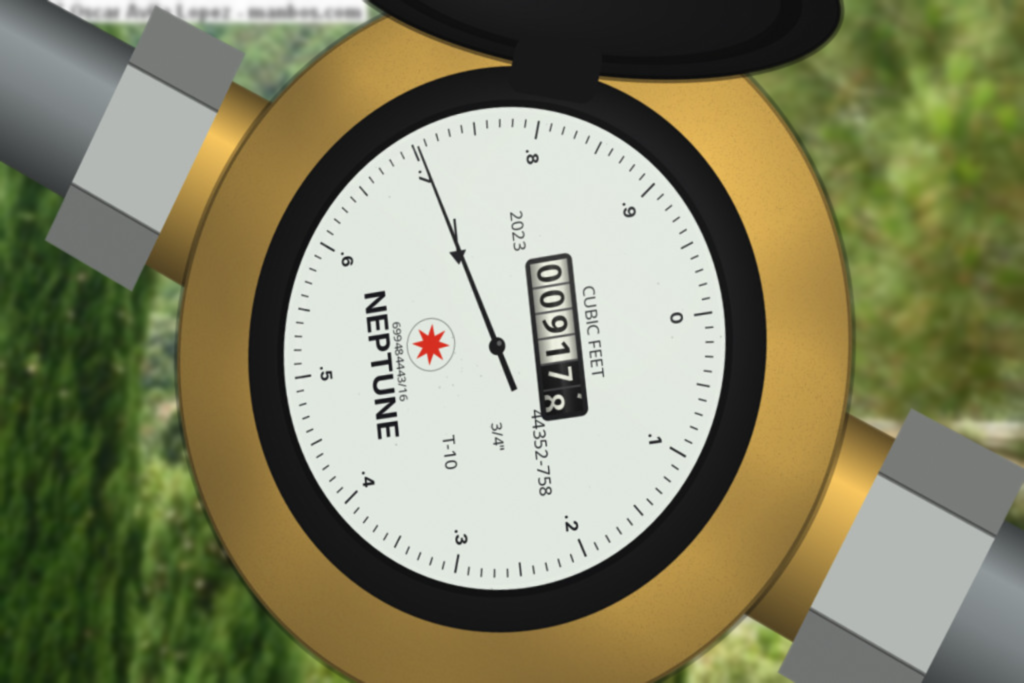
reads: **9177.70** ft³
